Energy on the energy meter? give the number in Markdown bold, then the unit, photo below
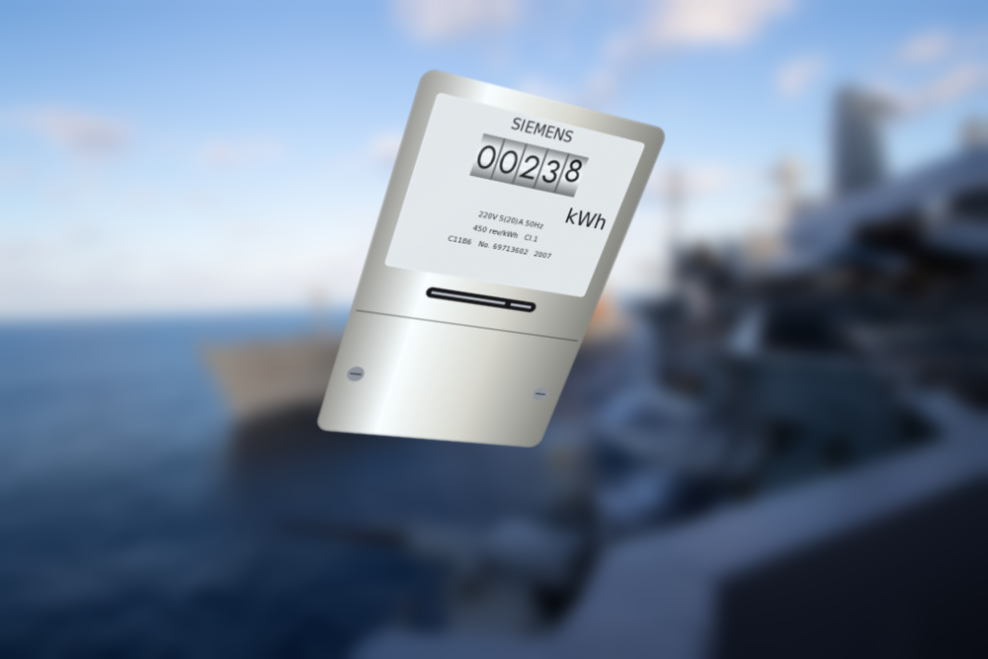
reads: **238** kWh
